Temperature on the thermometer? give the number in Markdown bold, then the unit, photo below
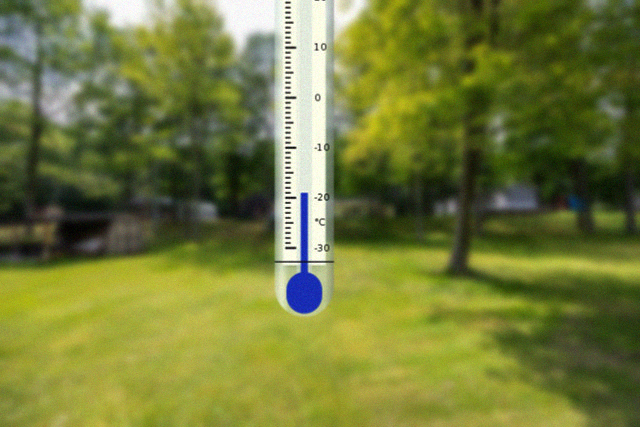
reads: **-19** °C
